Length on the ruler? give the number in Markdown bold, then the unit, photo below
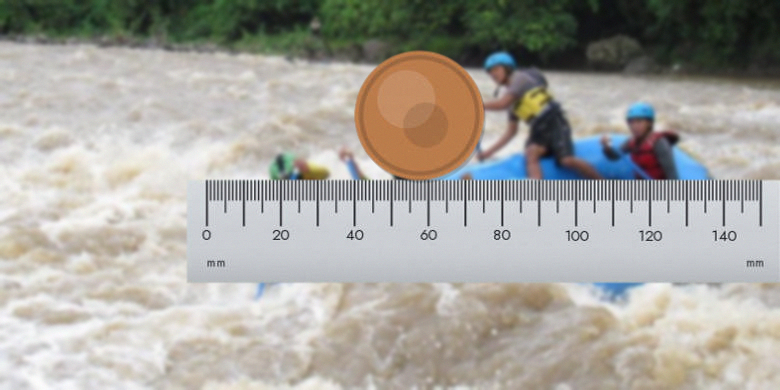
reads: **35** mm
